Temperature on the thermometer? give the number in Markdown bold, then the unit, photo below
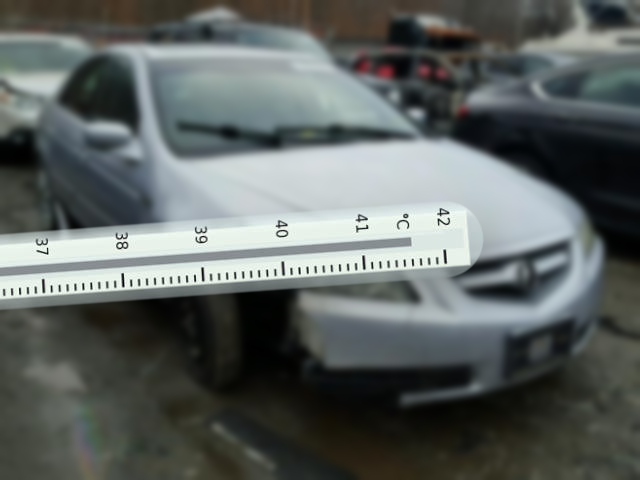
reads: **41.6** °C
